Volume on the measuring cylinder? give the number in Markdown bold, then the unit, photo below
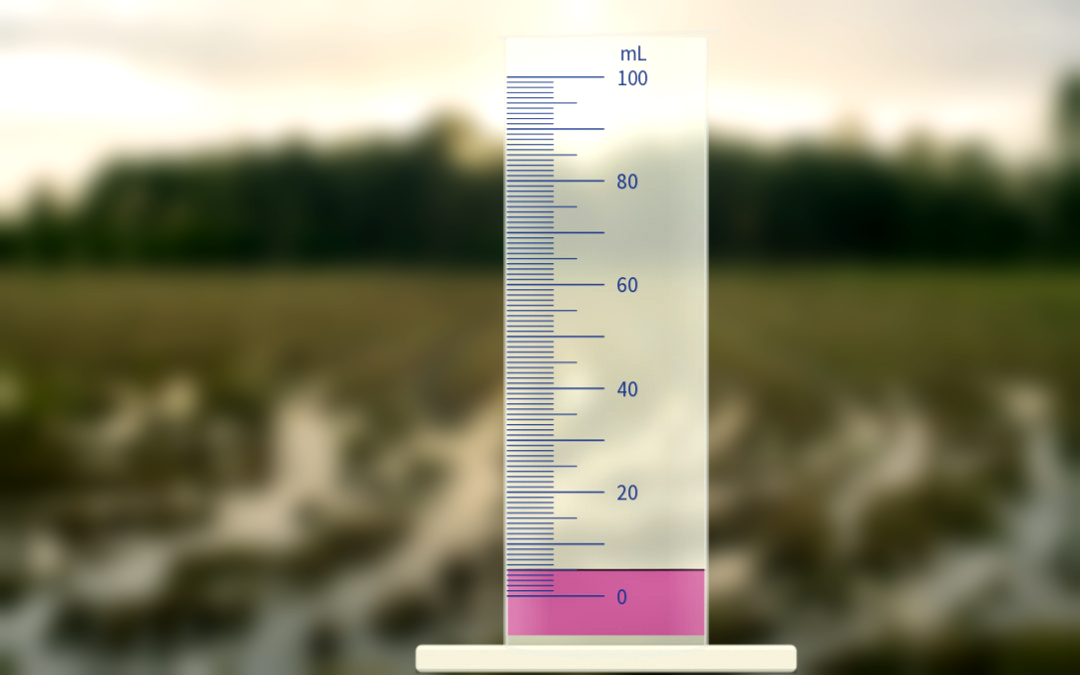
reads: **5** mL
